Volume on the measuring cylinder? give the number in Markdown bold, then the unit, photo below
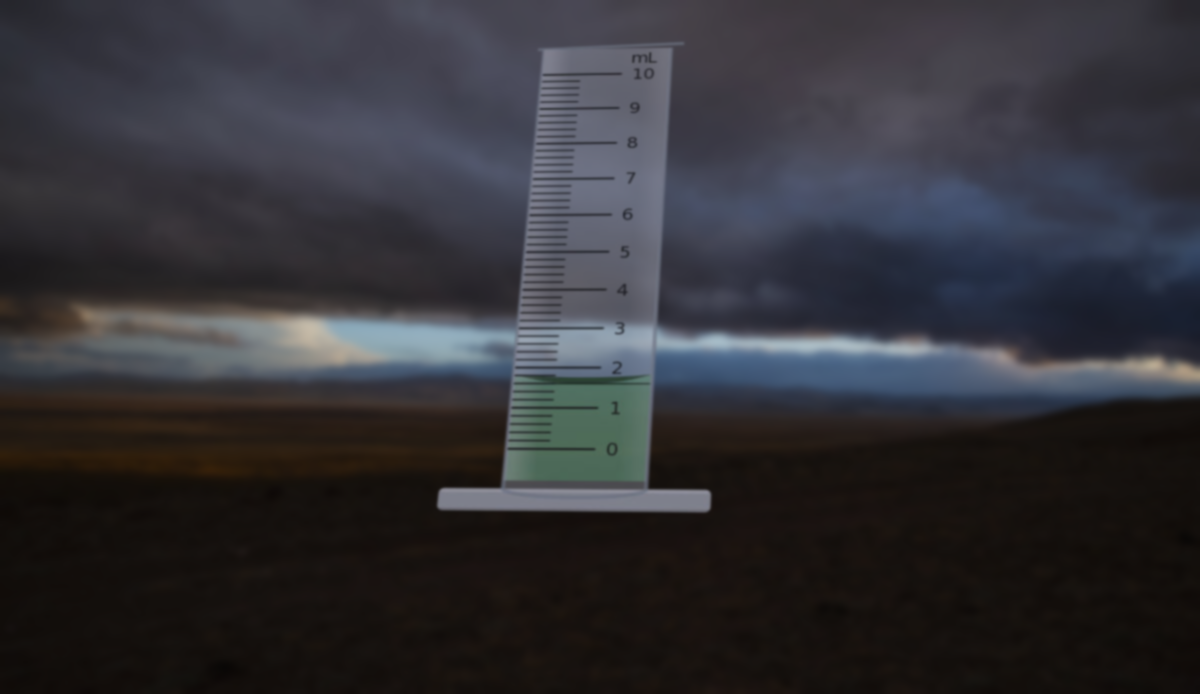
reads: **1.6** mL
